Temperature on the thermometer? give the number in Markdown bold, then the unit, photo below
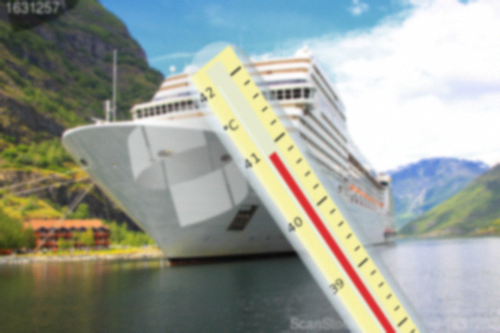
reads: **40.9** °C
